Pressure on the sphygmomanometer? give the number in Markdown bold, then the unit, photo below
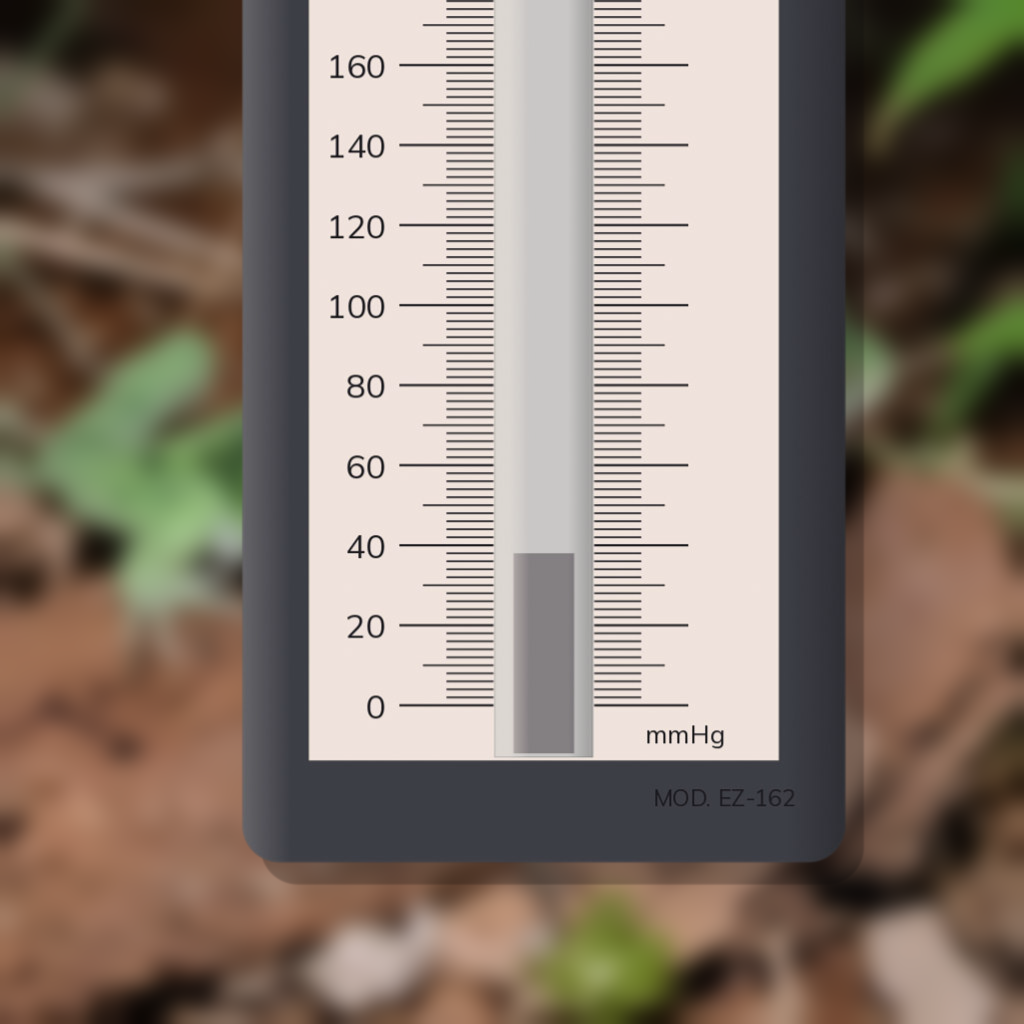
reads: **38** mmHg
